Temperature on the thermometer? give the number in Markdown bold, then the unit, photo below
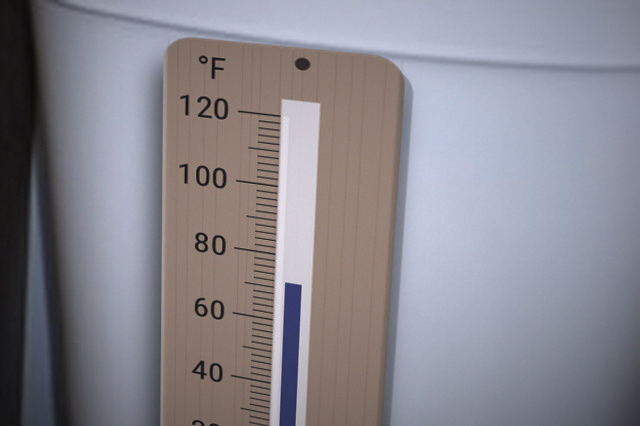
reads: **72** °F
